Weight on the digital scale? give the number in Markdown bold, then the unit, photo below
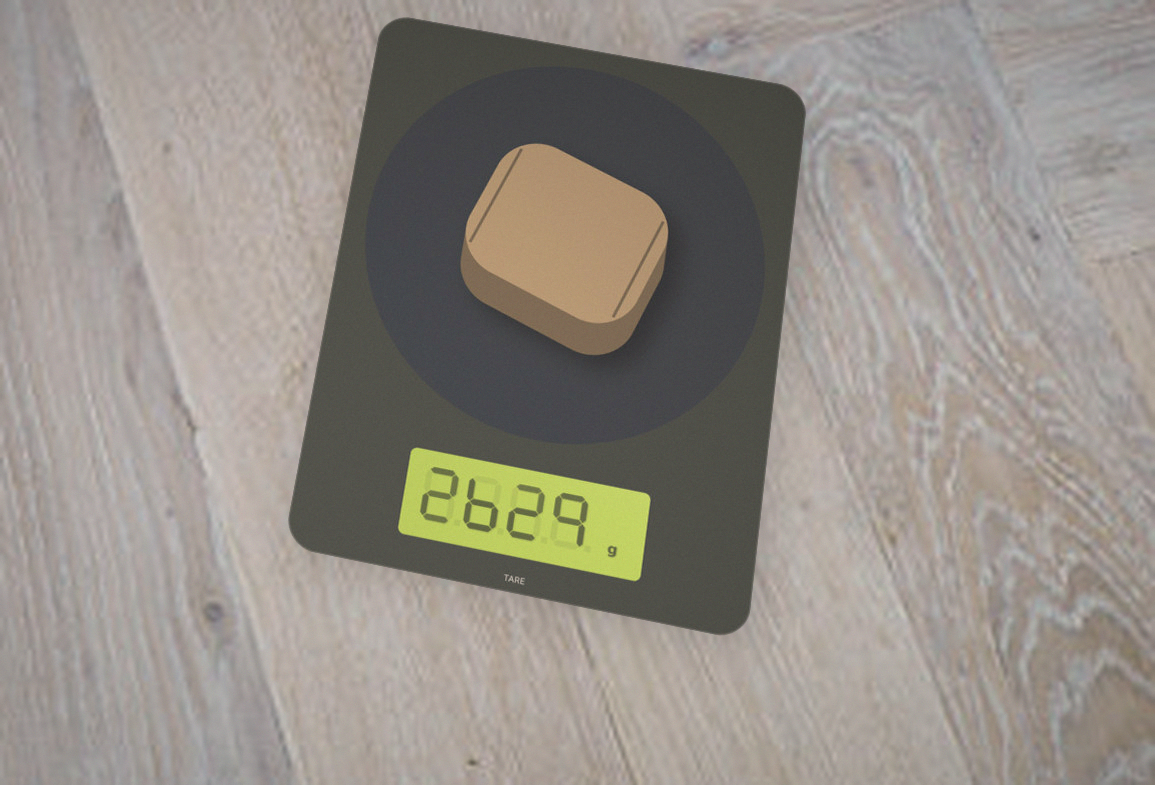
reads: **2629** g
